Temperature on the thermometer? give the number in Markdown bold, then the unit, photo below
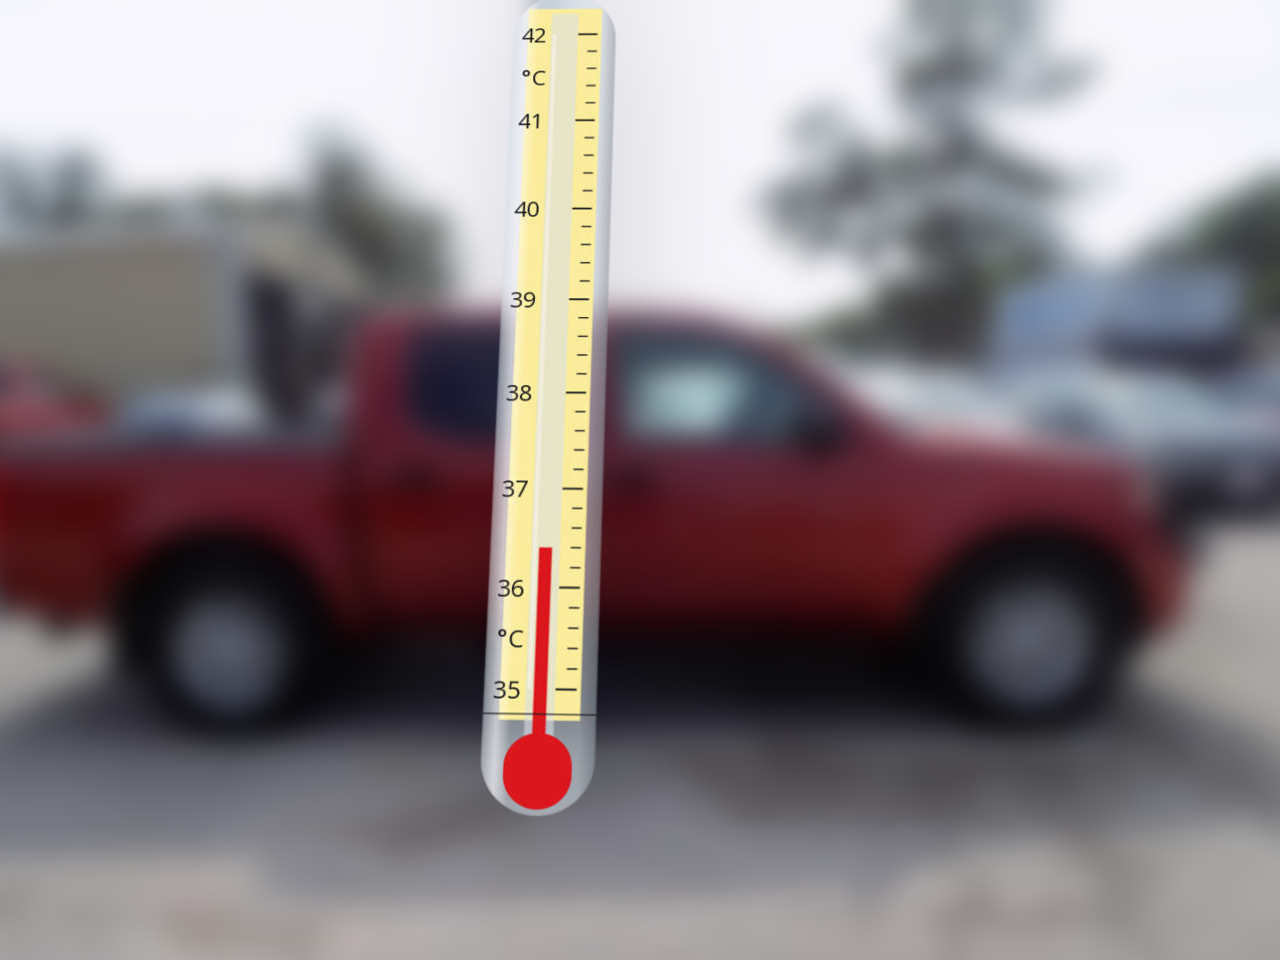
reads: **36.4** °C
